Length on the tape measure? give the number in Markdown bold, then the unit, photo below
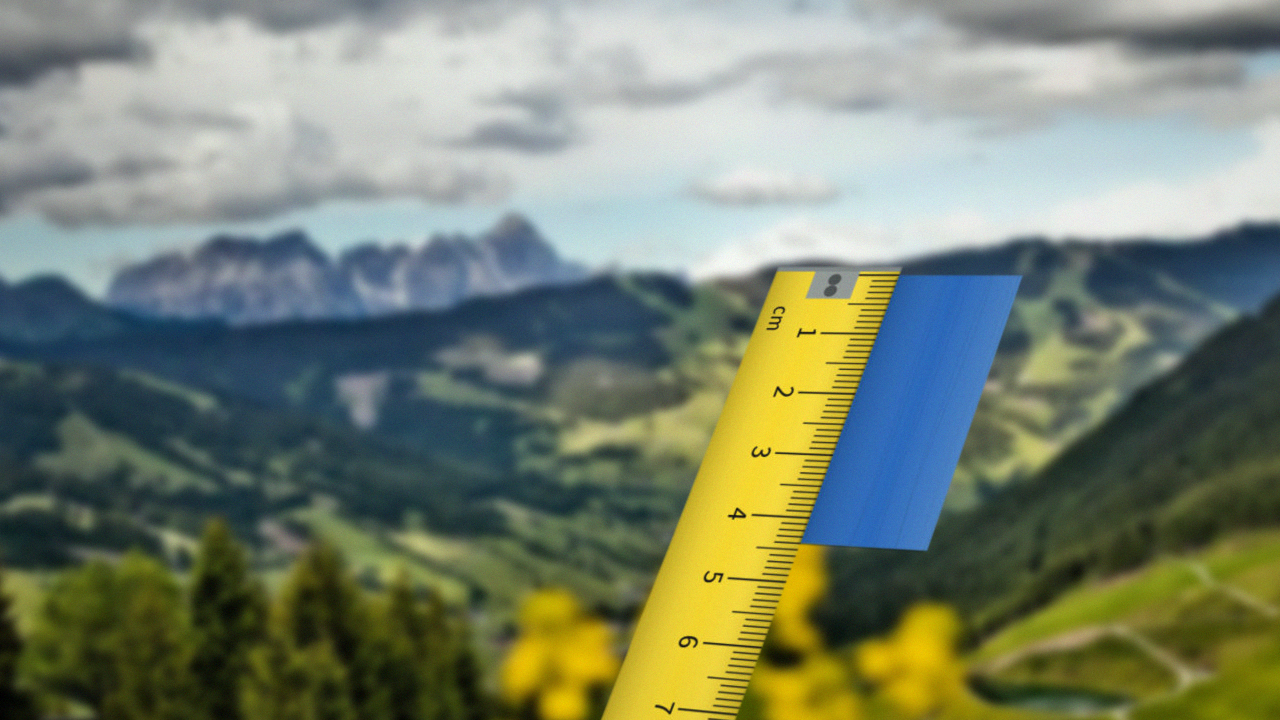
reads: **4.4** cm
